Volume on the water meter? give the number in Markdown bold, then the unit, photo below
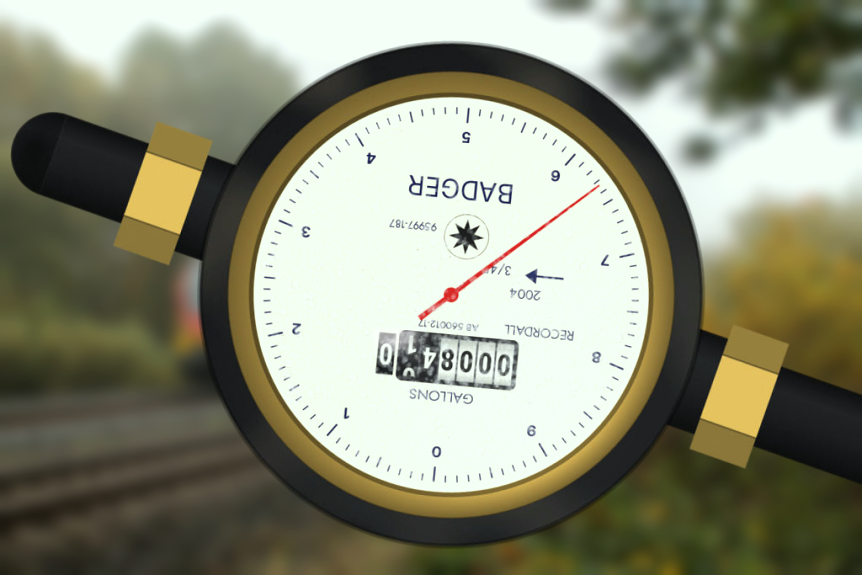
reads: **8406.3** gal
